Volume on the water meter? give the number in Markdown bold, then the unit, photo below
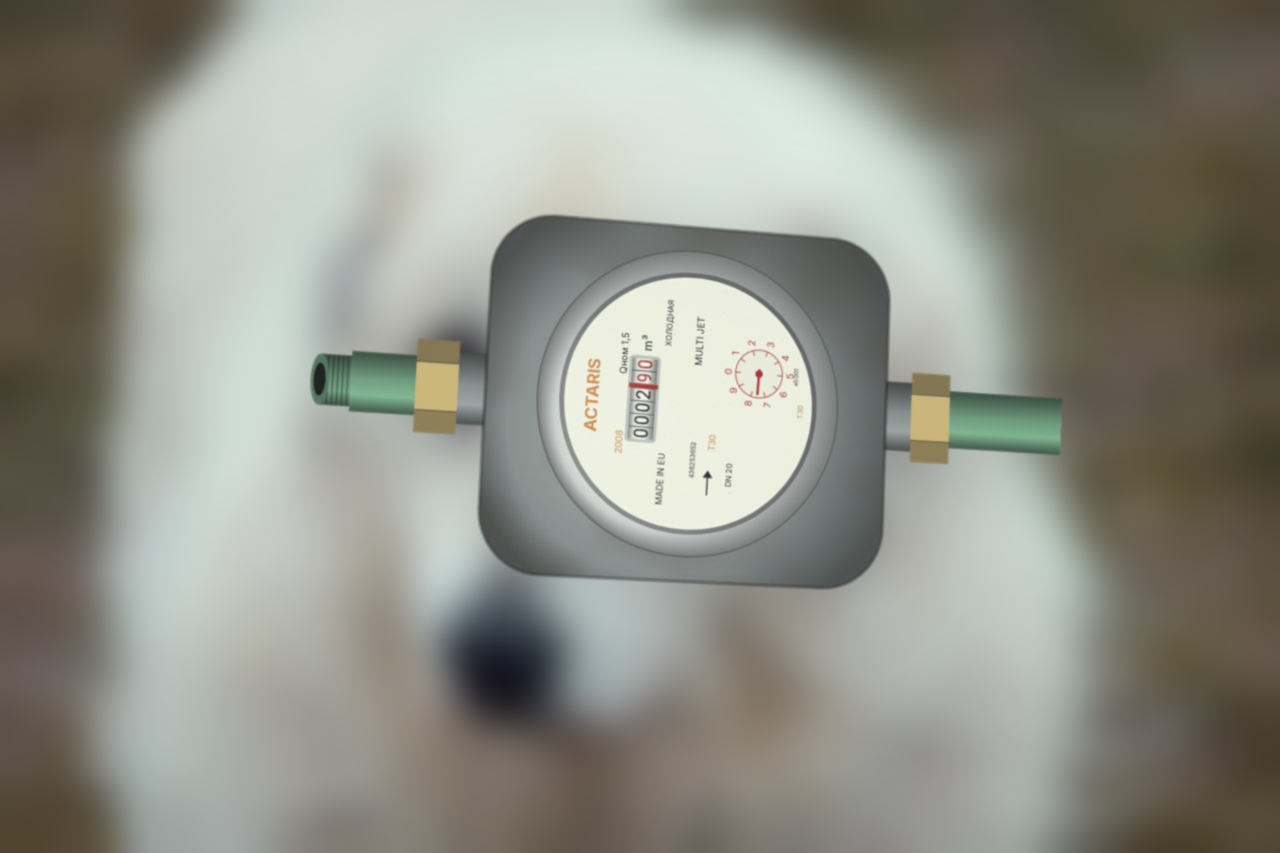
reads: **2.907** m³
